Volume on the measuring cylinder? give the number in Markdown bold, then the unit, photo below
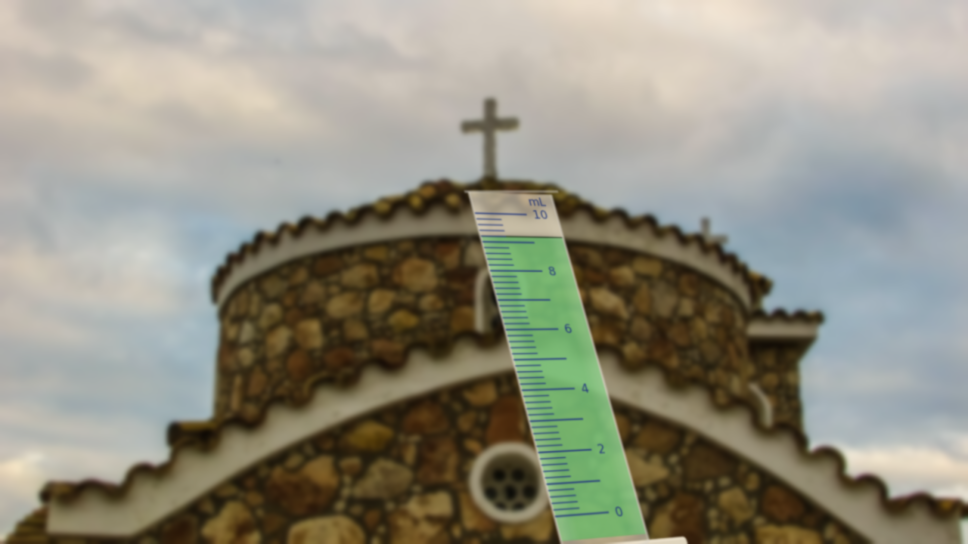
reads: **9.2** mL
